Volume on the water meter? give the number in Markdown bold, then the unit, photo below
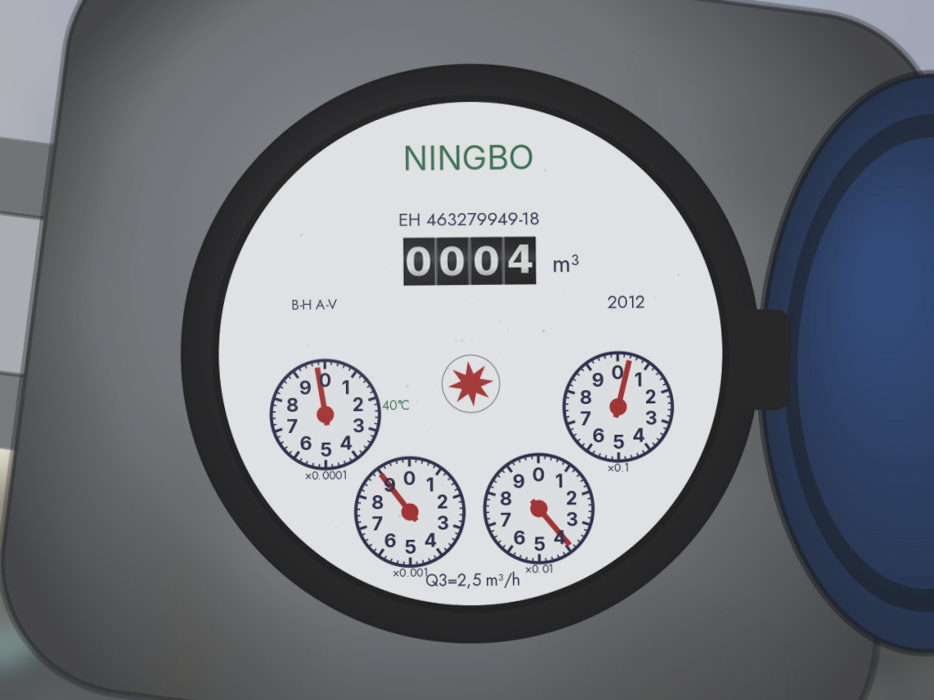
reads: **4.0389** m³
